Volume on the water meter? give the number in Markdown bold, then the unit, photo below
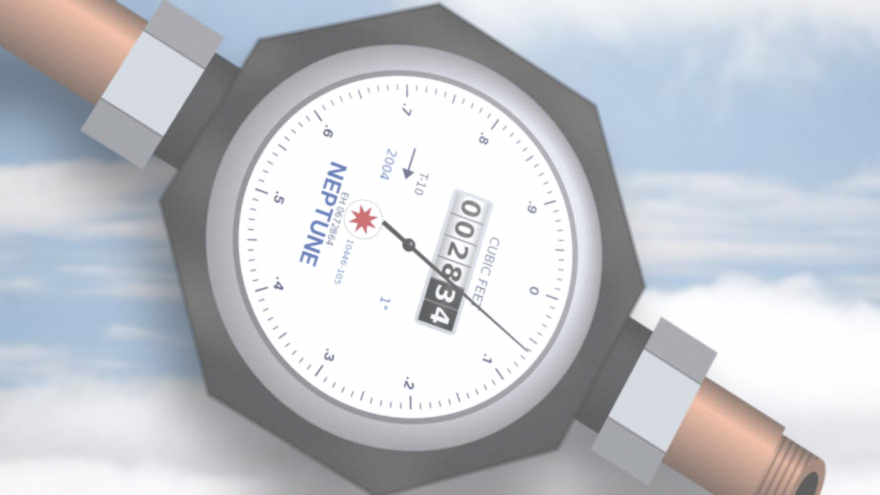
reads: **2834.06** ft³
